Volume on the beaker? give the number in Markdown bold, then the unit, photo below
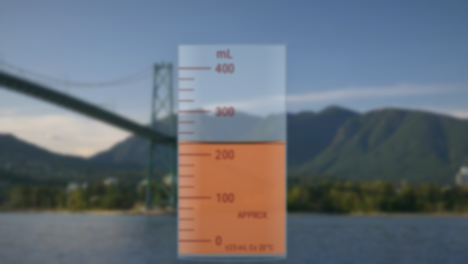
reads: **225** mL
